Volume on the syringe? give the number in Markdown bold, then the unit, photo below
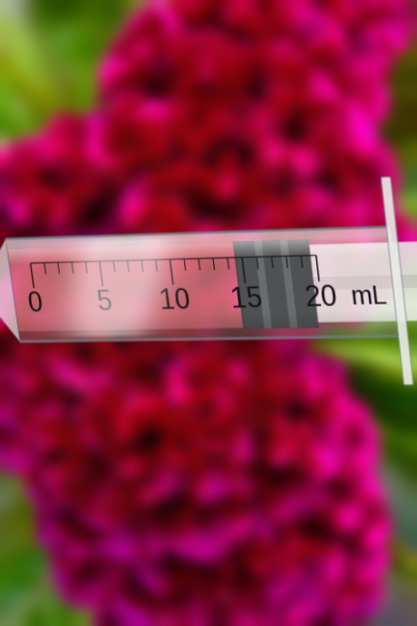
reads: **14.5** mL
